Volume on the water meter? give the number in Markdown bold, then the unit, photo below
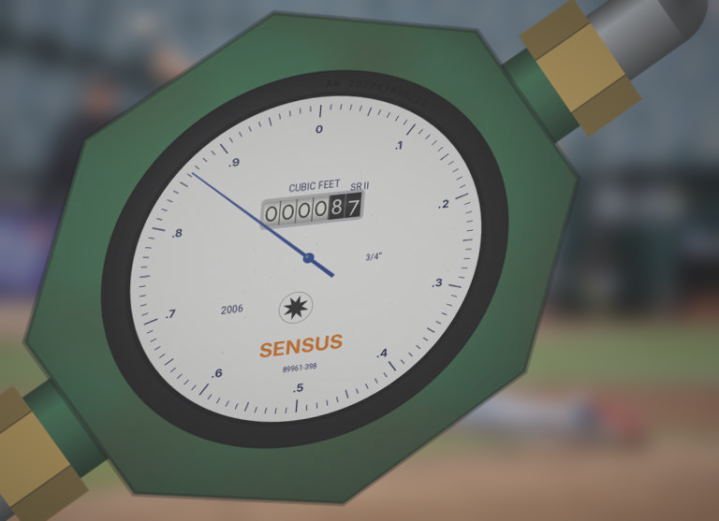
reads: **86.86** ft³
